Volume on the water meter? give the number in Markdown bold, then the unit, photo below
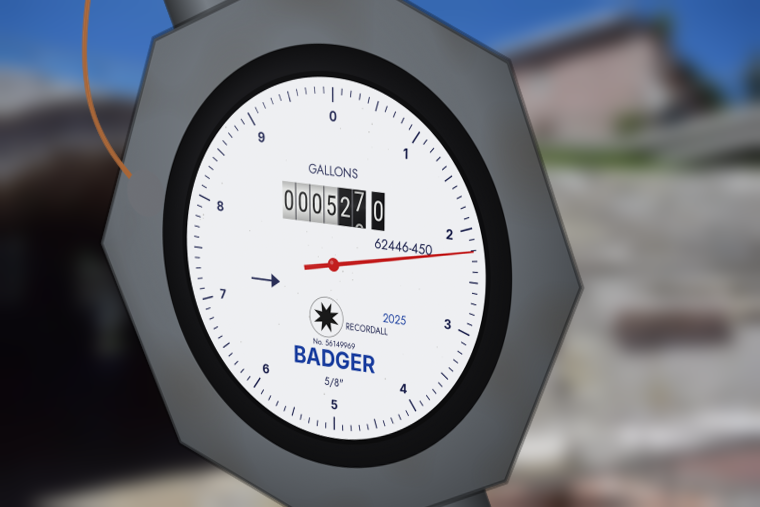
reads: **5272.2** gal
